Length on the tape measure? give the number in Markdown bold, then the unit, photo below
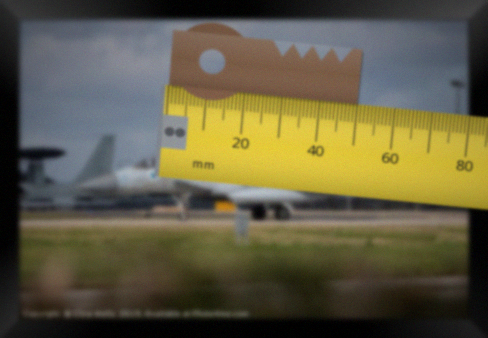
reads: **50** mm
